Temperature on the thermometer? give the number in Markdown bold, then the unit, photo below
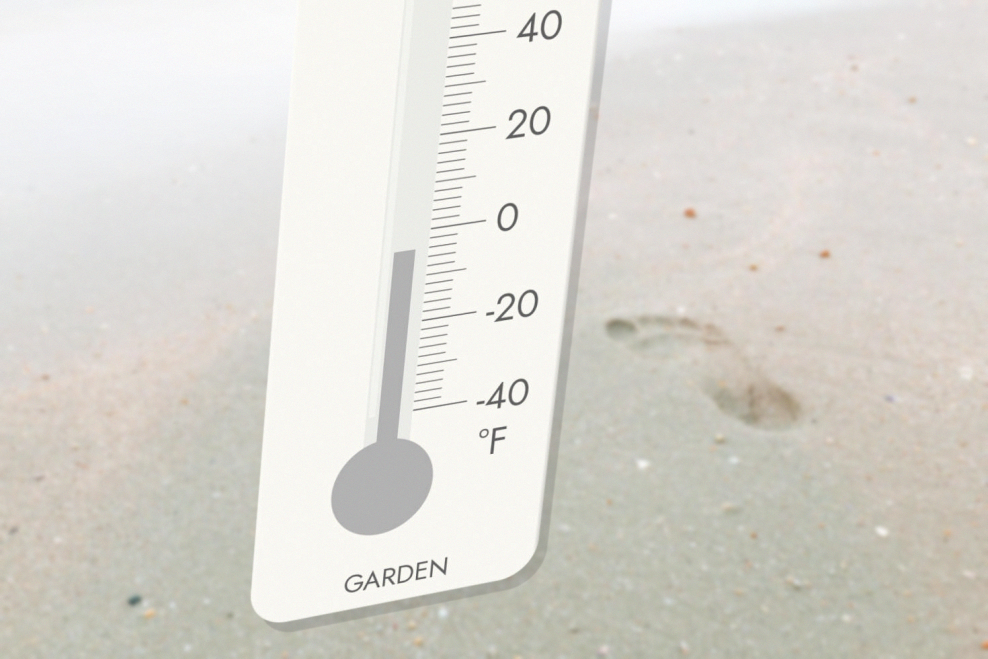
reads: **-4** °F
